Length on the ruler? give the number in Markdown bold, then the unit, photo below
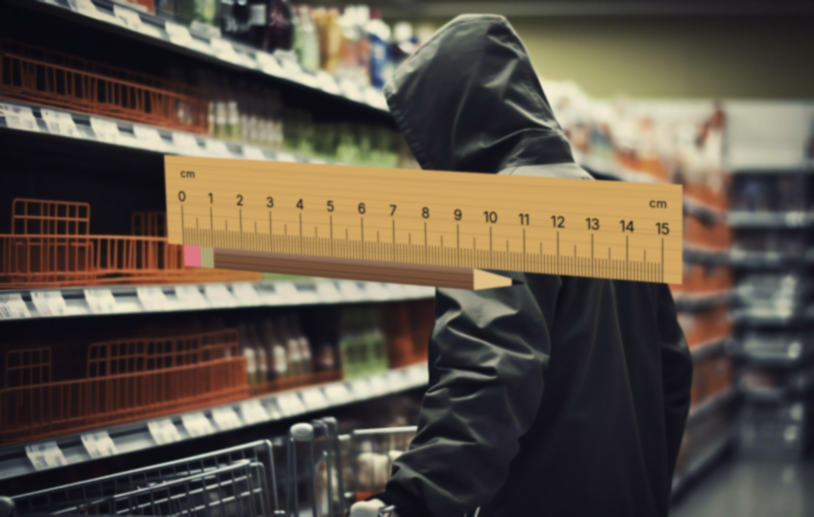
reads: **11** cm
